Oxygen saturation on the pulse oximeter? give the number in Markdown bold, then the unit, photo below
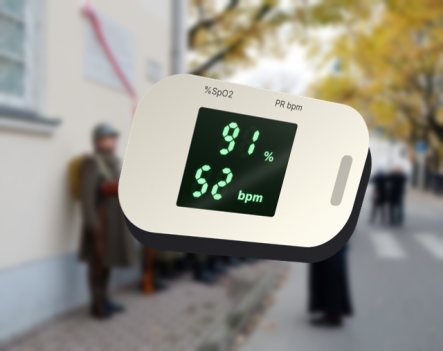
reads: **91** %
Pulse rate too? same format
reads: **52** bpm
